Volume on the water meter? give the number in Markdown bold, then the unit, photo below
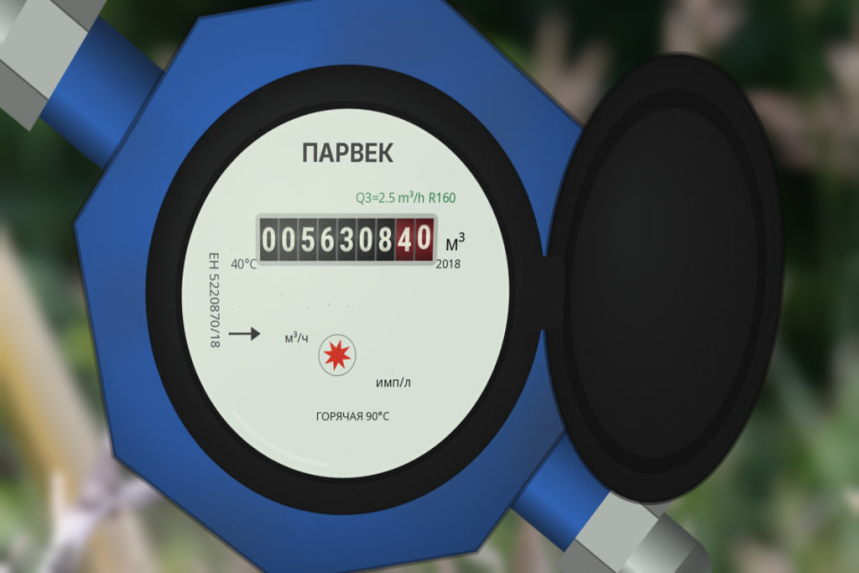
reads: **56308.40** m³
